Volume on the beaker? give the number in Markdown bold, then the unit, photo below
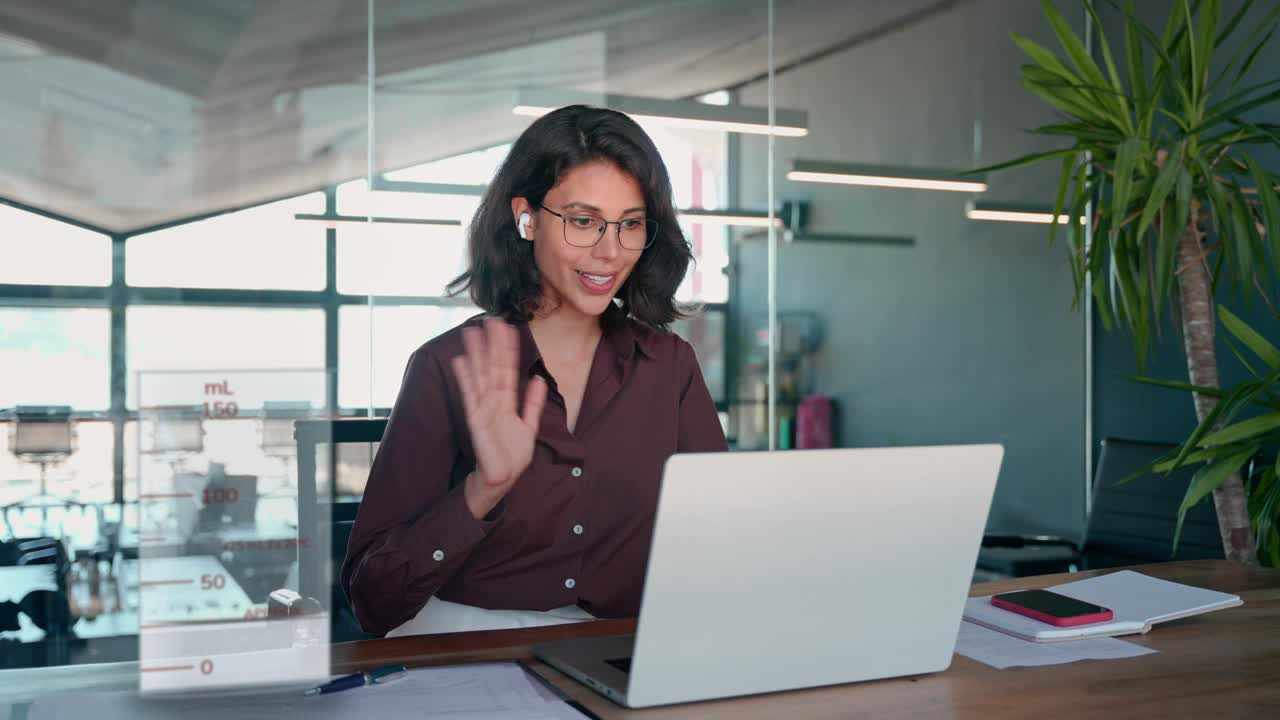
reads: **25** mL
